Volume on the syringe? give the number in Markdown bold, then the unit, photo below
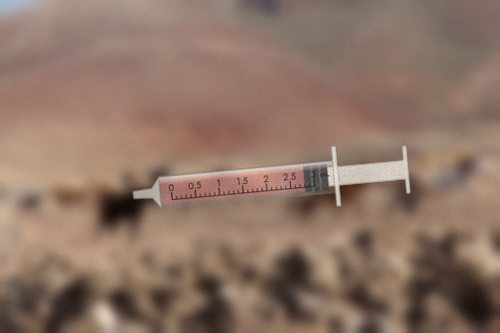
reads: **2.8** mL
